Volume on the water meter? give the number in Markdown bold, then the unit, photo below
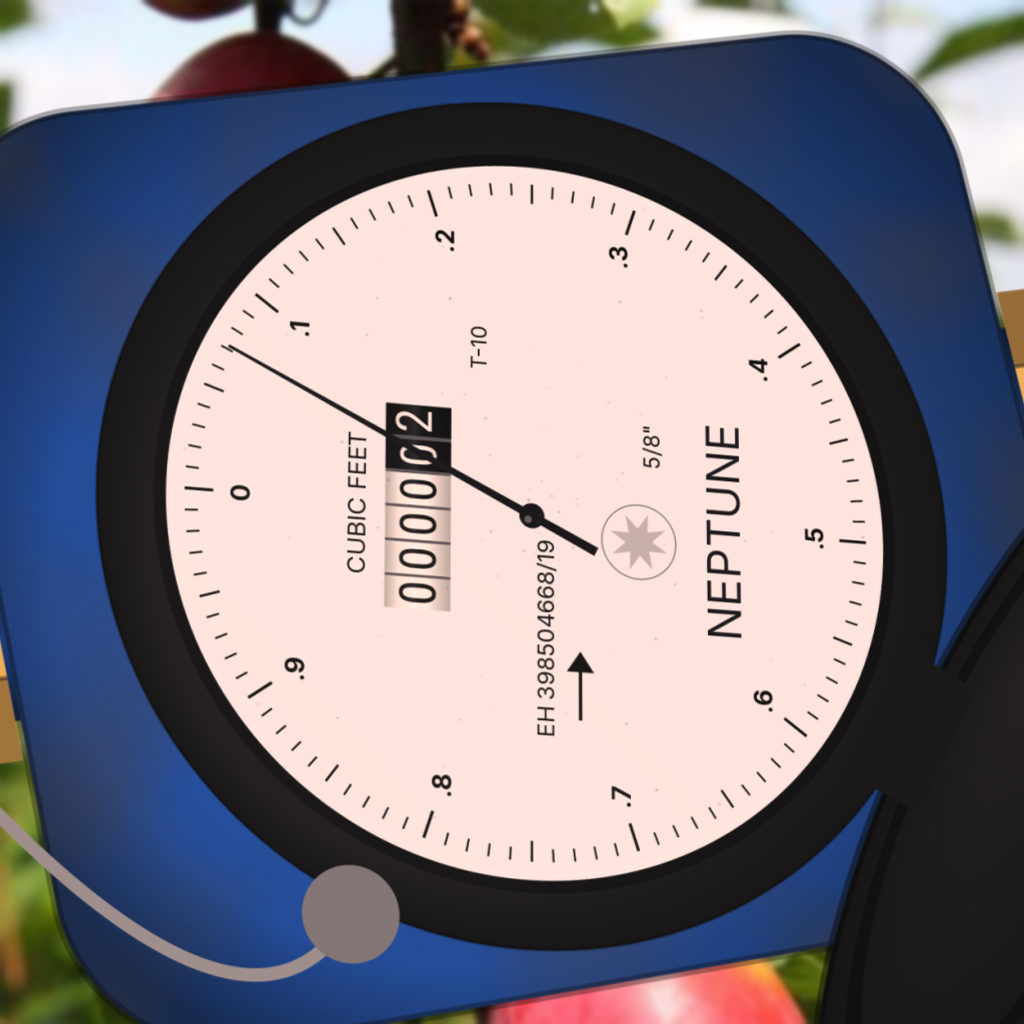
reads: **2.07** ft³
